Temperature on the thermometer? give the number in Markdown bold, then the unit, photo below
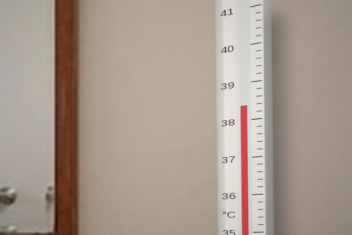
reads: **38.4** °C
